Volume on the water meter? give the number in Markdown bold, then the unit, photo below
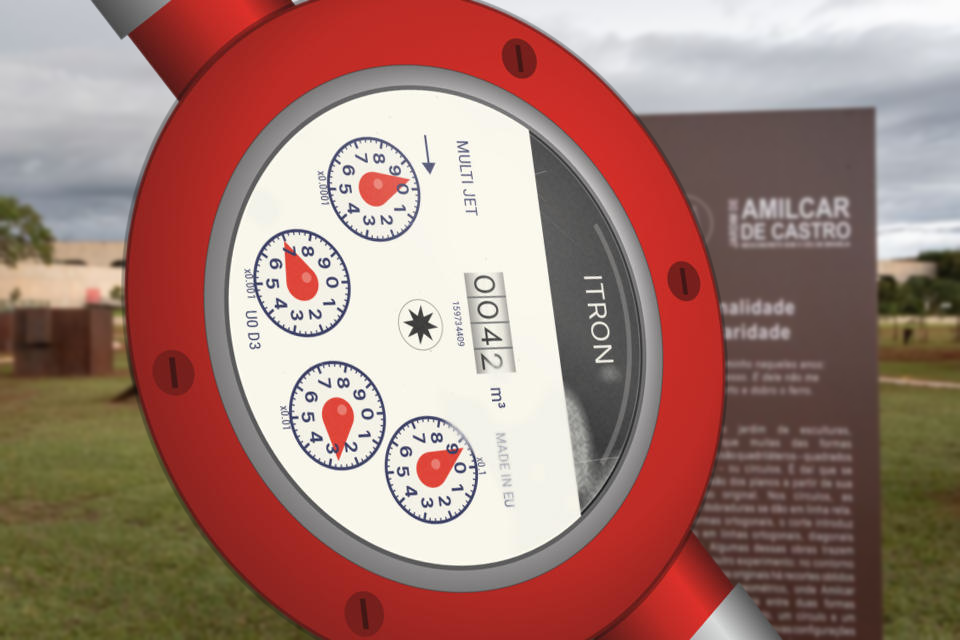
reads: **41.9269** m³
